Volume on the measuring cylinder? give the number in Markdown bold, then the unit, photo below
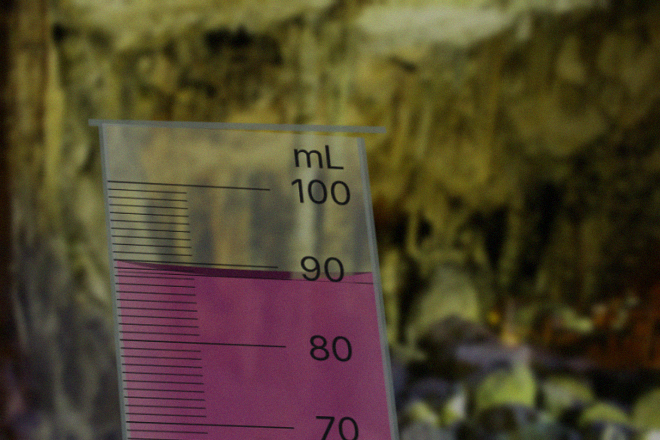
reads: **88.5** mL
